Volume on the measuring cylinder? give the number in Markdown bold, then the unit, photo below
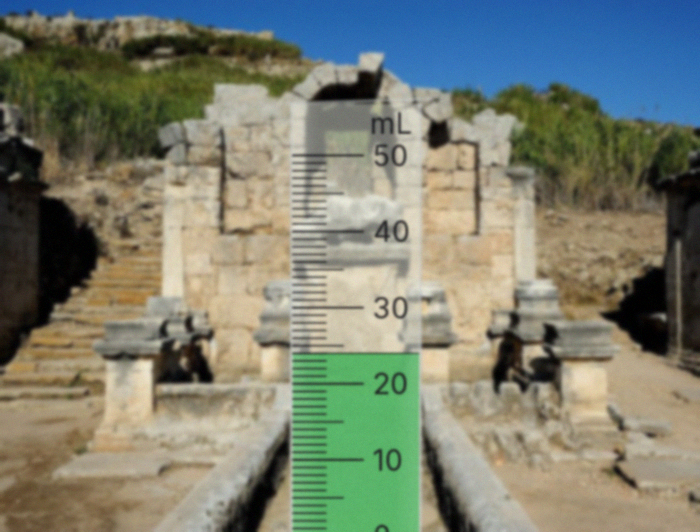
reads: **24** mL
